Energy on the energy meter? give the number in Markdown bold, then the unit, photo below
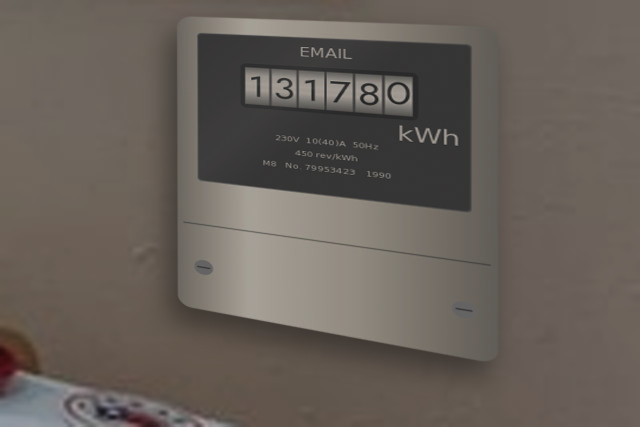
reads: **131780** kWh
